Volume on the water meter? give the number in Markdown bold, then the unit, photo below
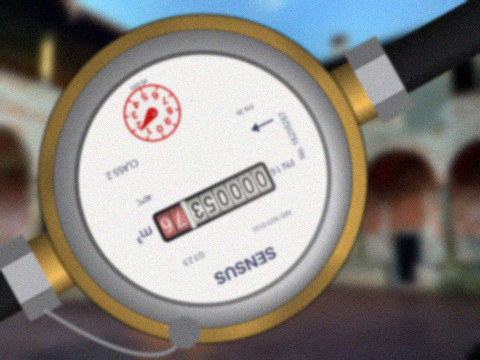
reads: **53.761** m³
